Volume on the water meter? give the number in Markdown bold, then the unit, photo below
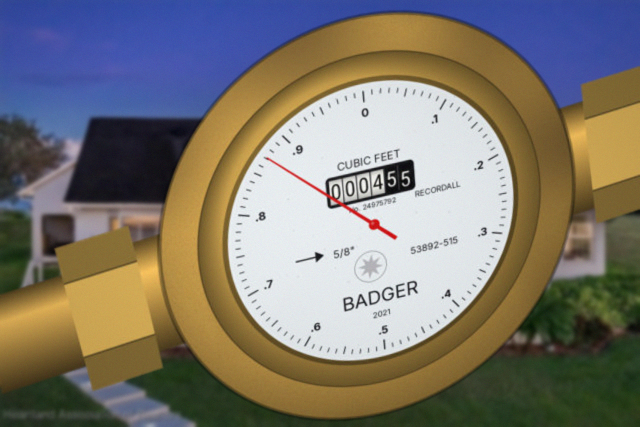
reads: **454.87** ft³
